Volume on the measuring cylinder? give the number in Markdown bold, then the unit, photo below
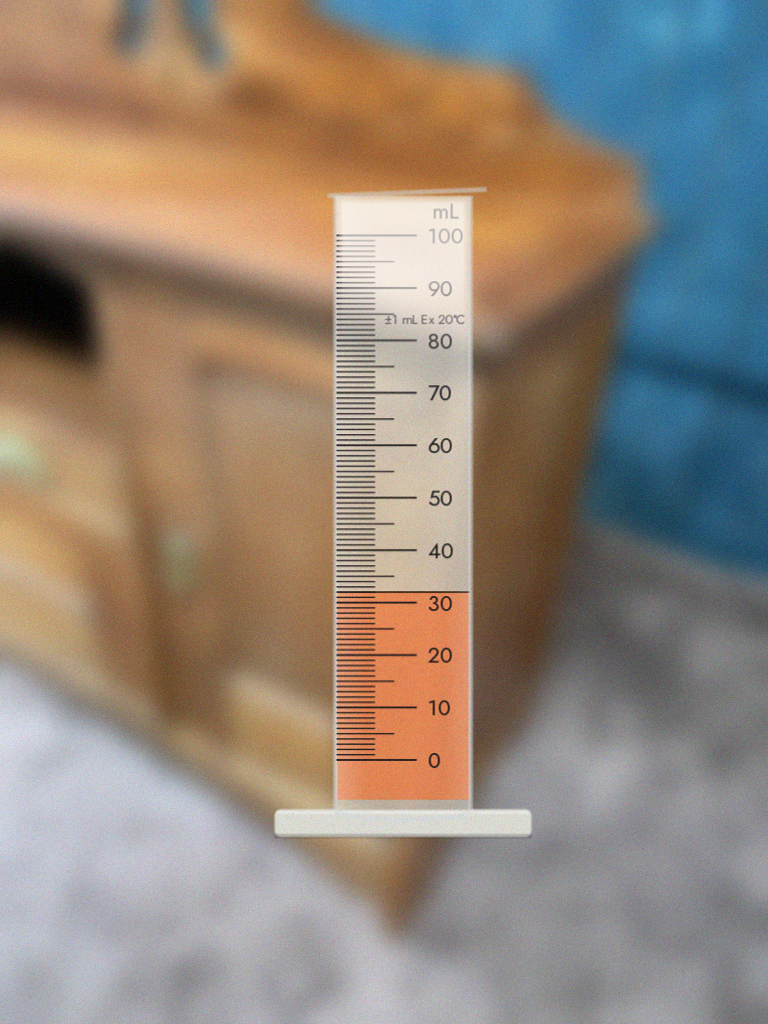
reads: **32** mL
